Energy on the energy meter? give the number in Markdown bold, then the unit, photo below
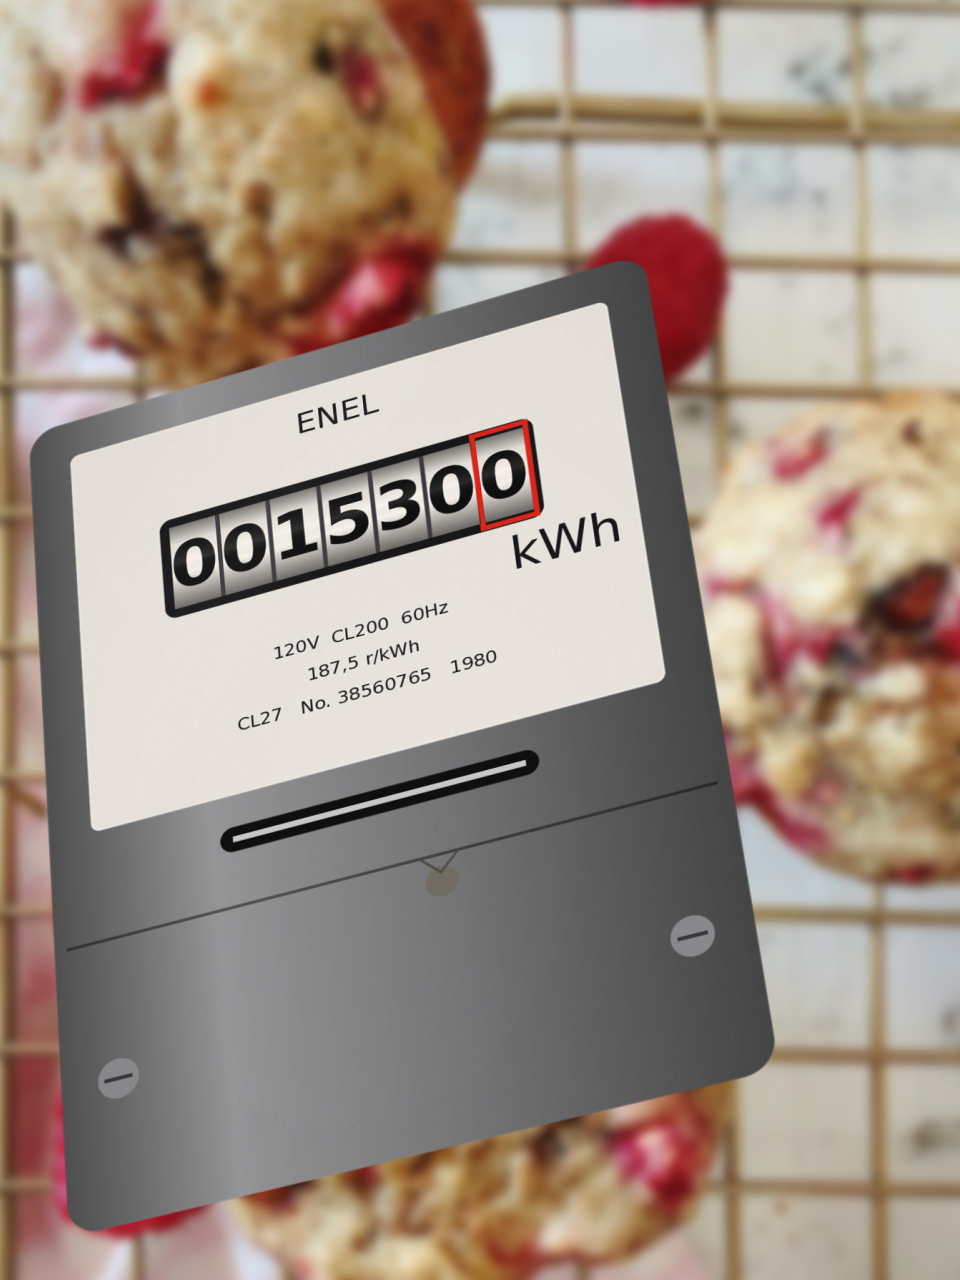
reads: **1530.0** kWh
